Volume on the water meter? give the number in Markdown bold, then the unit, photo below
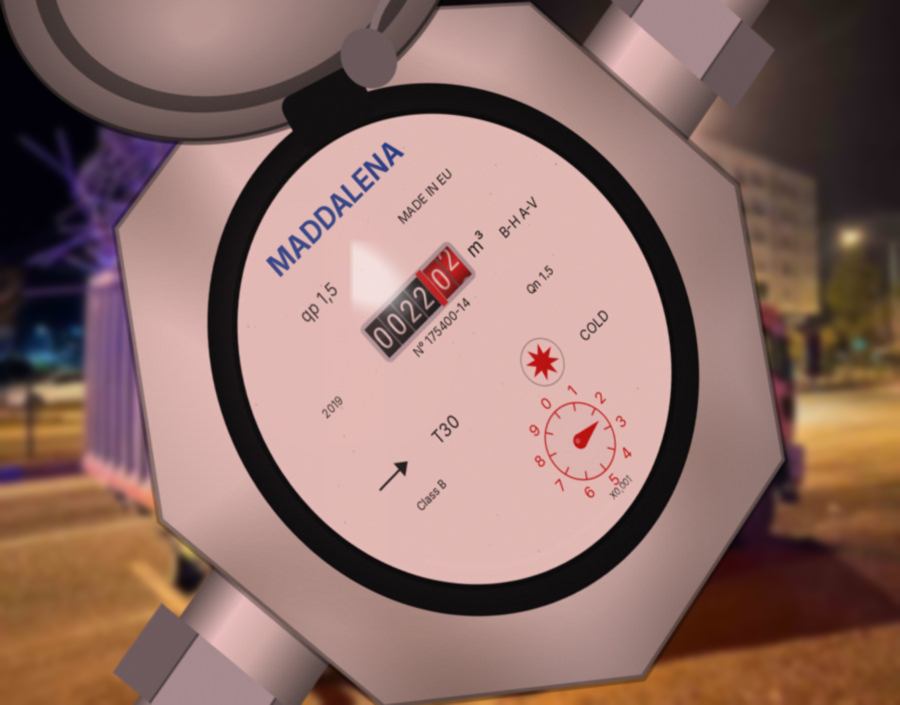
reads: **22.022** m³
